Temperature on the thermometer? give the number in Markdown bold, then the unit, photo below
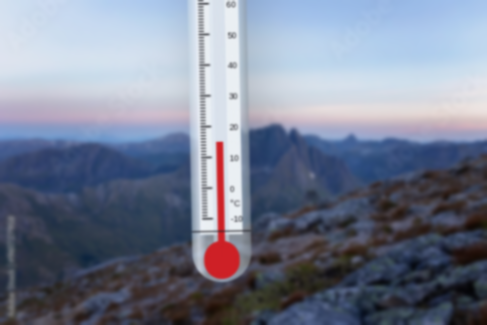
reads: **15** °C
